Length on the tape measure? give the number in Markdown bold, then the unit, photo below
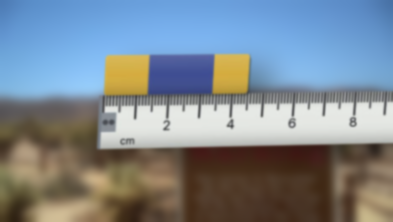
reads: **4.5** cm
